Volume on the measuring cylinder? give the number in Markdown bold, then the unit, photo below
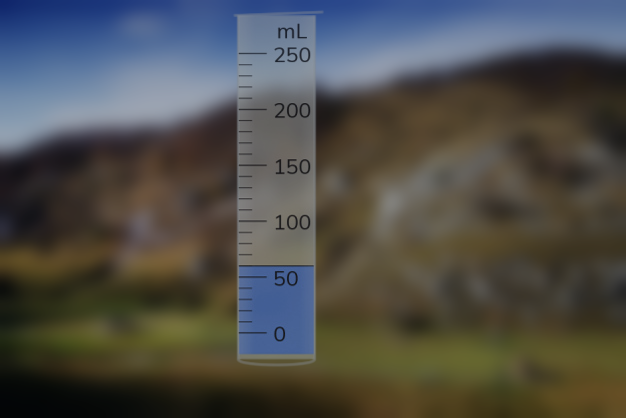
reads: **60** mL
